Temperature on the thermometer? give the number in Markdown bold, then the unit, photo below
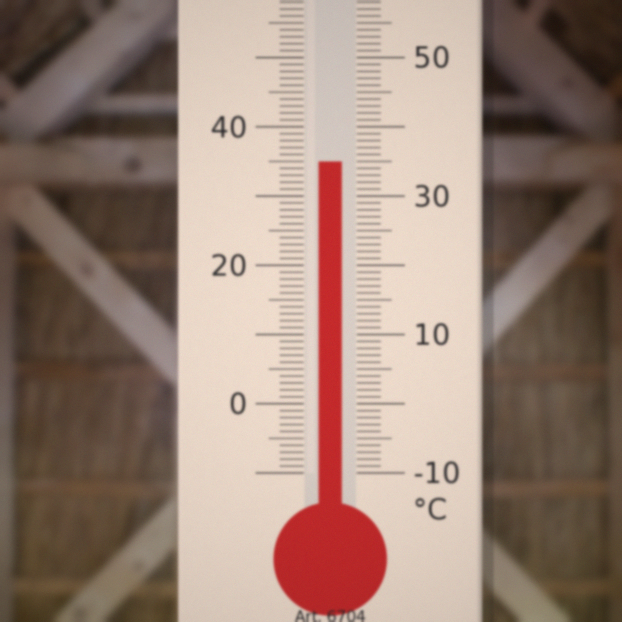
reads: **35** °C
